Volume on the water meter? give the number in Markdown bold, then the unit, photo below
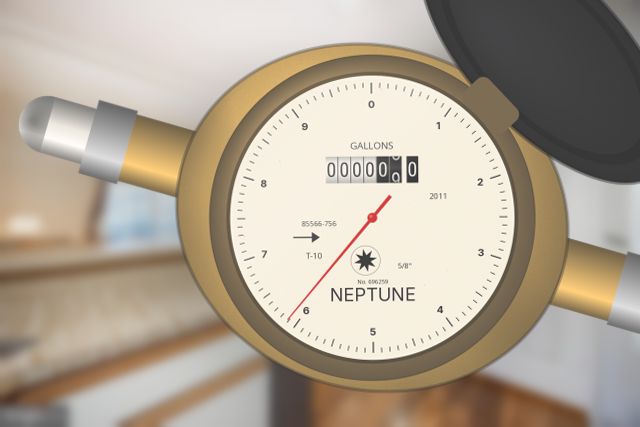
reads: **86.1** gal
